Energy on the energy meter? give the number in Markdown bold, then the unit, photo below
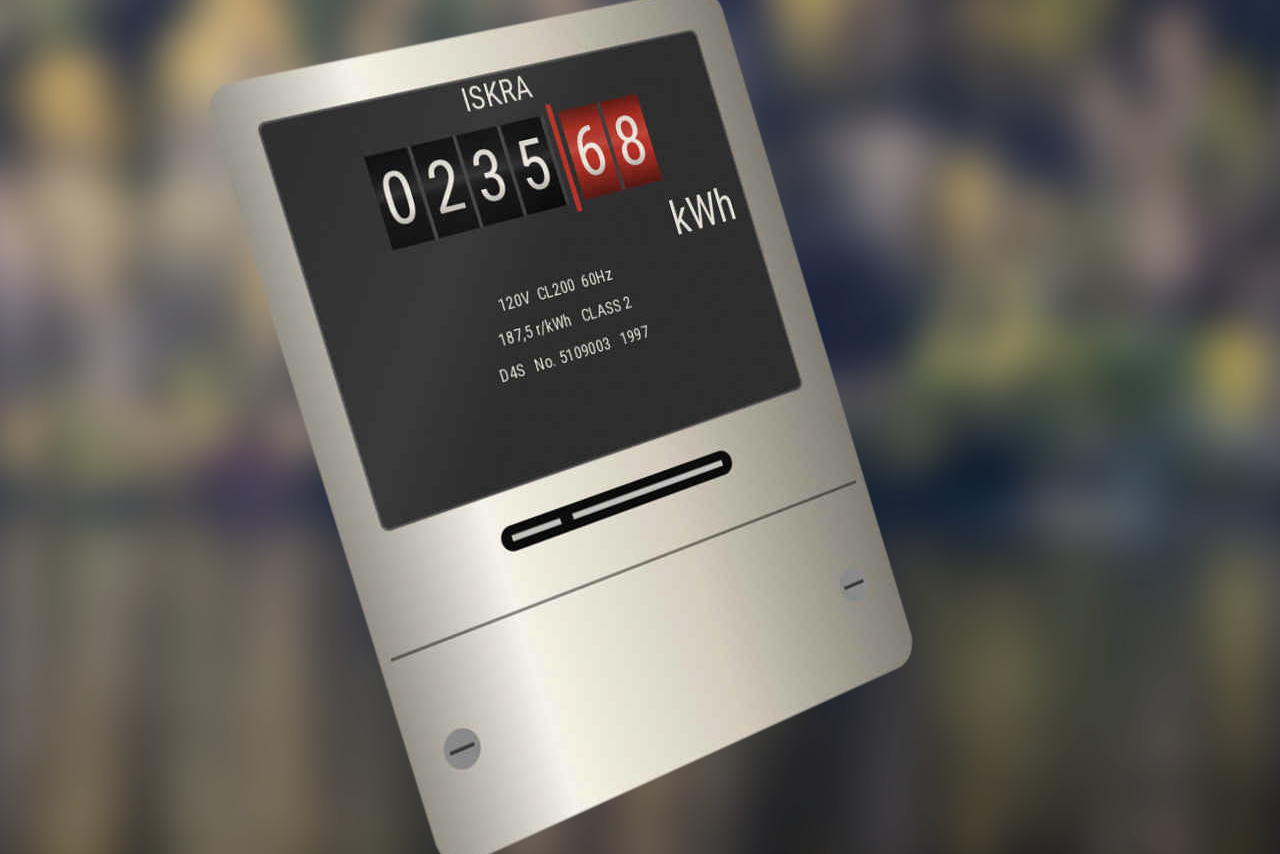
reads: **235.68** kWh
